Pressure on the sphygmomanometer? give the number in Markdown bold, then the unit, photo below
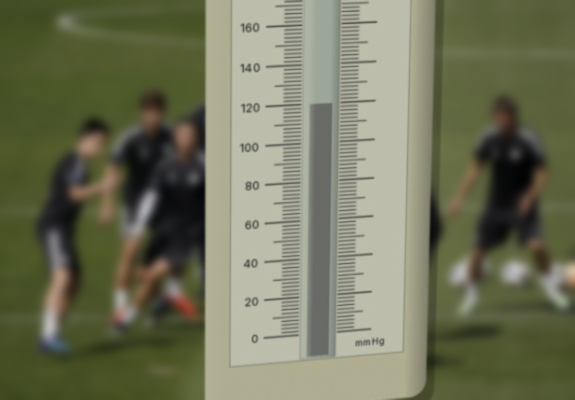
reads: **120** mmHg
